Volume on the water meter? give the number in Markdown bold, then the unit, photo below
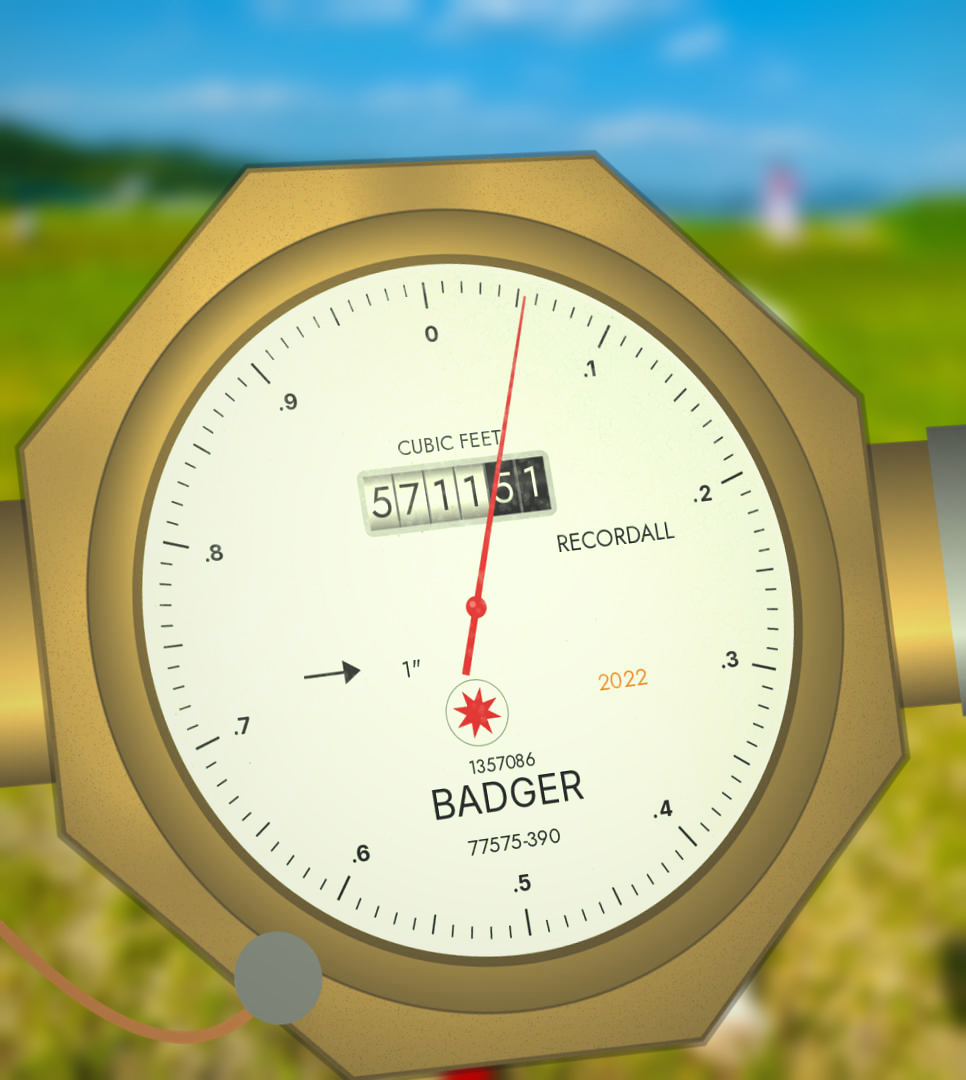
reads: **571151.05** ft³
